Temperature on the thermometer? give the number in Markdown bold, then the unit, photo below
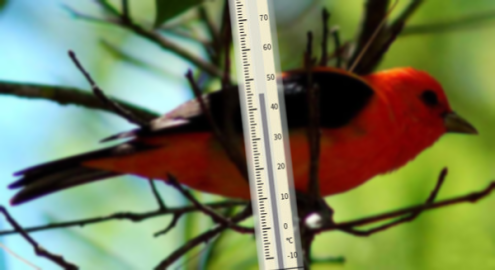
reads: **45** °C
